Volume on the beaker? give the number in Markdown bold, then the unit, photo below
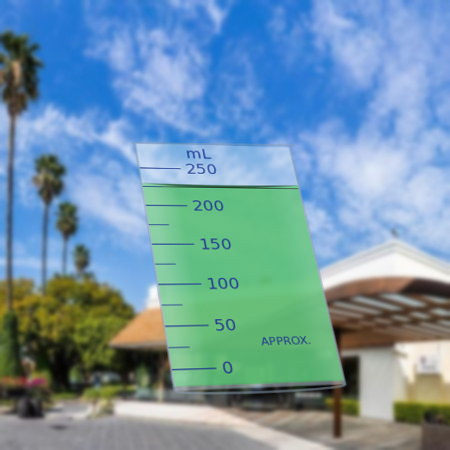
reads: **225** mL
